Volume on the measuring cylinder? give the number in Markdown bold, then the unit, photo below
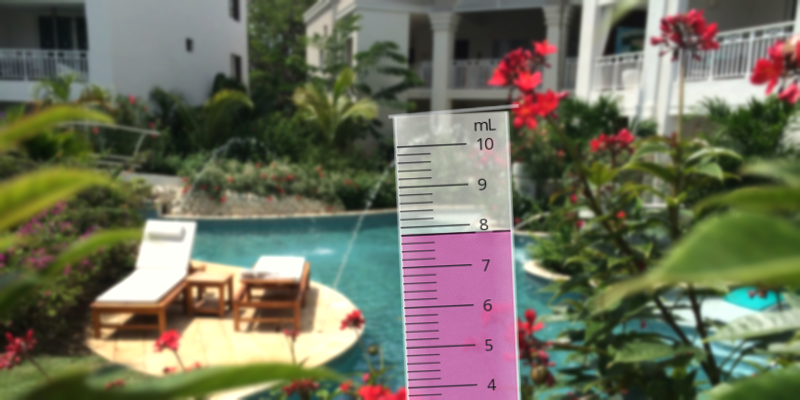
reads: **7.8** mL
